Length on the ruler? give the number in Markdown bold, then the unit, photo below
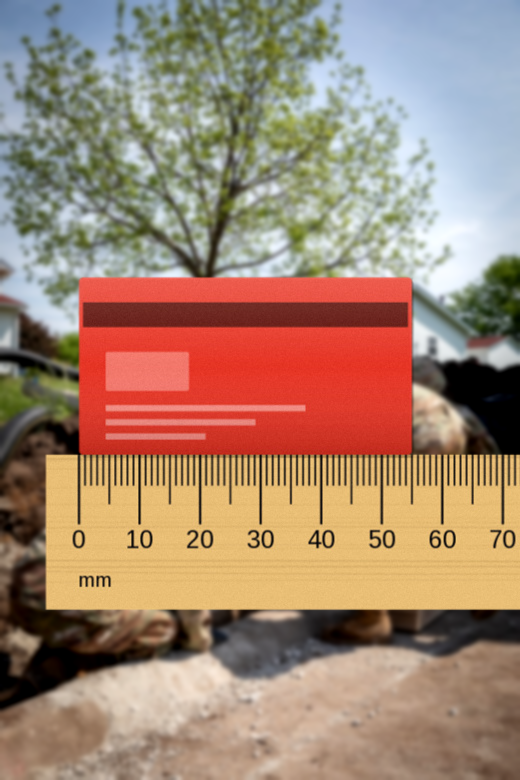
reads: **55** mm
